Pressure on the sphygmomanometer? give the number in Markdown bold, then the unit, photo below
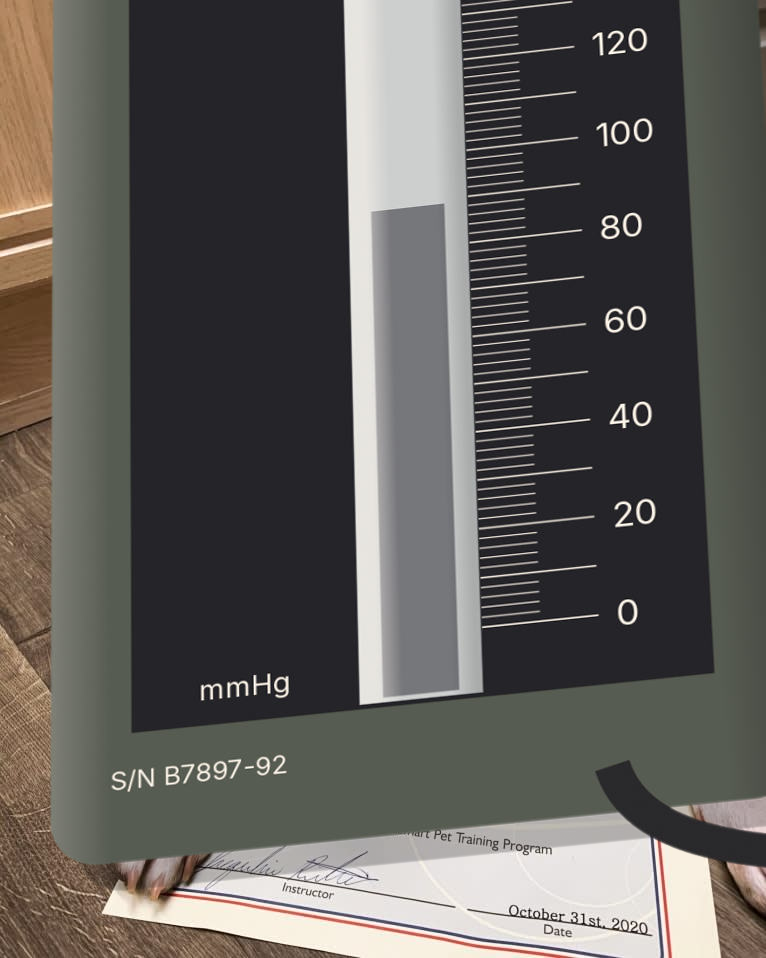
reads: **89** mmHg
